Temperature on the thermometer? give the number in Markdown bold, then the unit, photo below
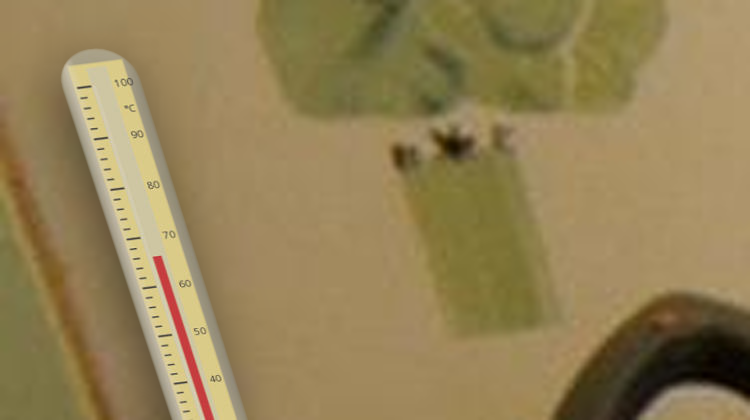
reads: **66** °C
